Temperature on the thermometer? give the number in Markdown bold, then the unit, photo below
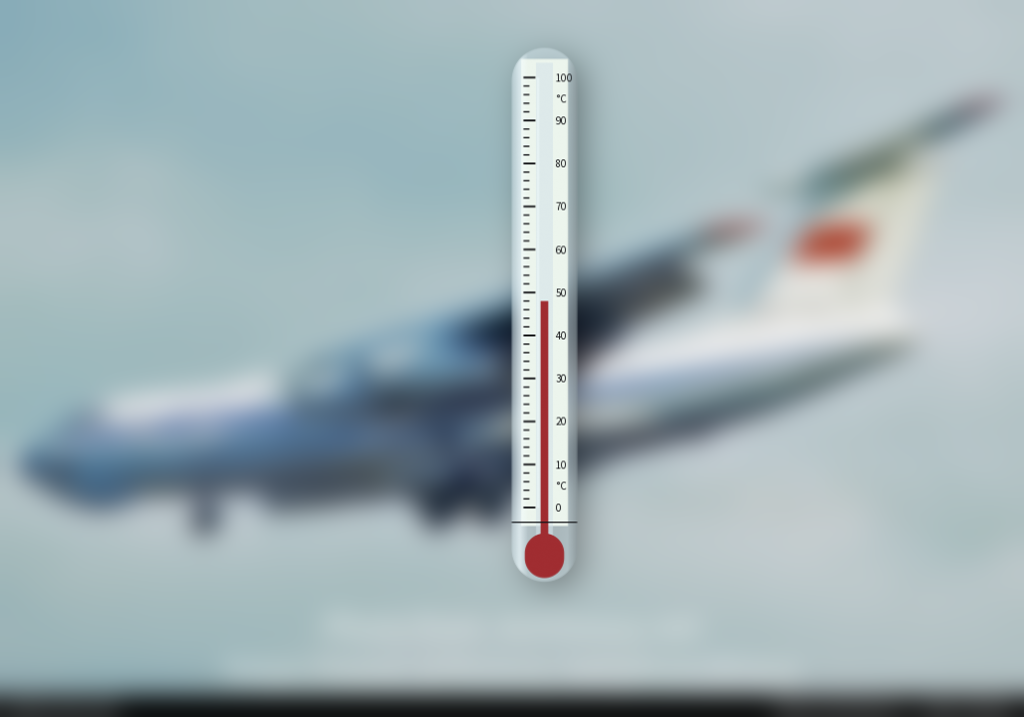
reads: **48** °C
